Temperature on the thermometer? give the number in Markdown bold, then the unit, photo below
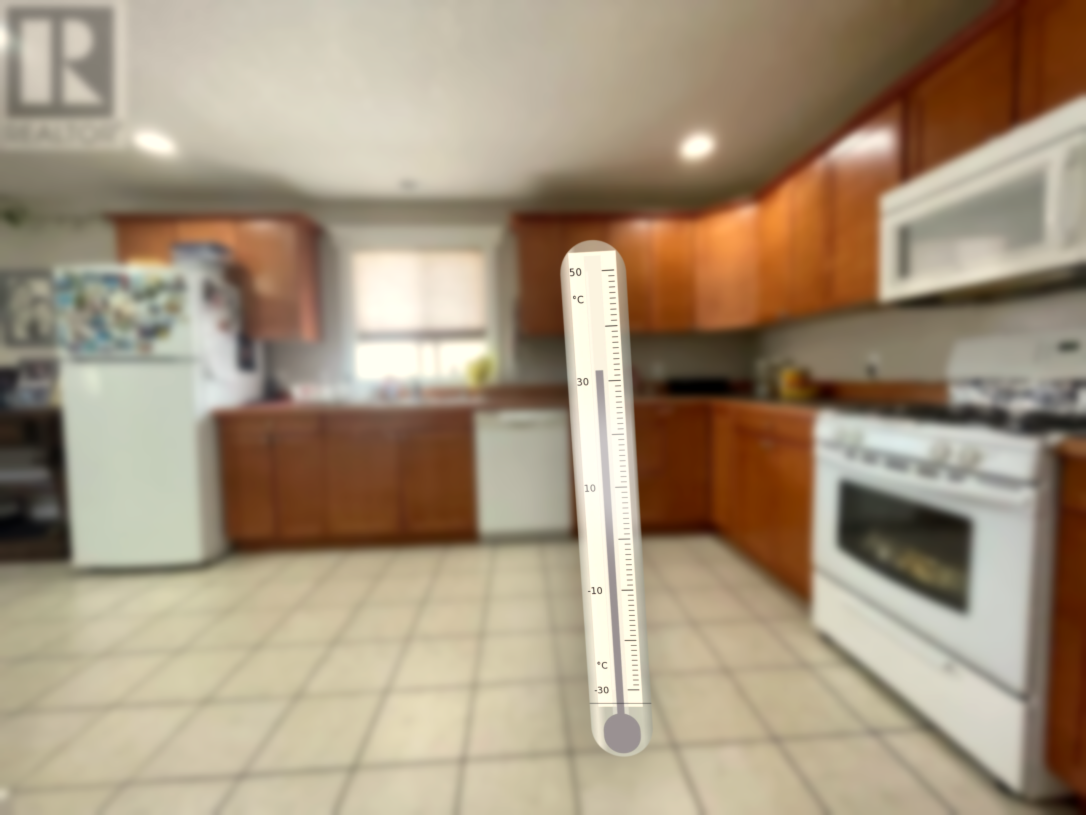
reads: **32** °C
